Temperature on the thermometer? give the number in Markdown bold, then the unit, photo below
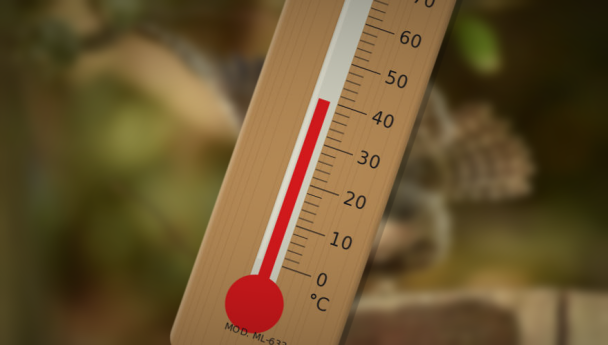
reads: **40** °C
